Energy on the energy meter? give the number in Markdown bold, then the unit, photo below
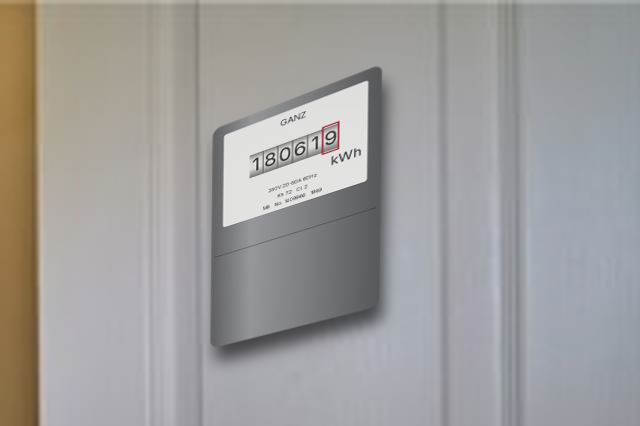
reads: **18061.9** kWh
